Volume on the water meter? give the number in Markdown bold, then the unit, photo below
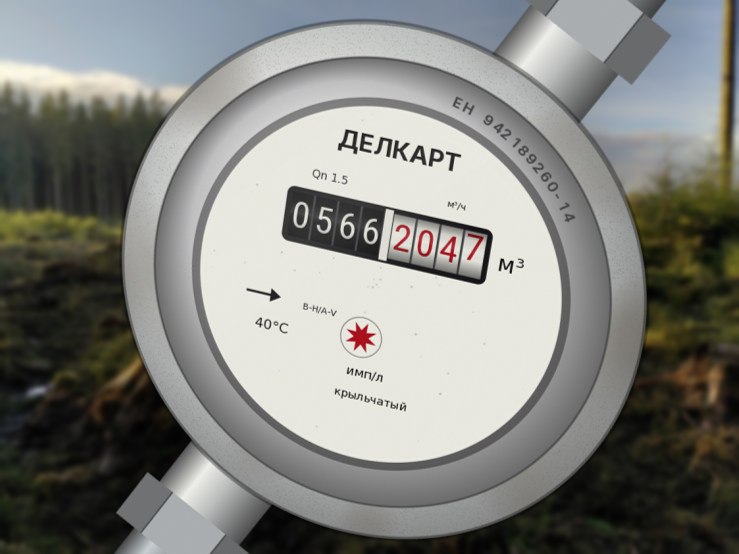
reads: **566.2047** m³
